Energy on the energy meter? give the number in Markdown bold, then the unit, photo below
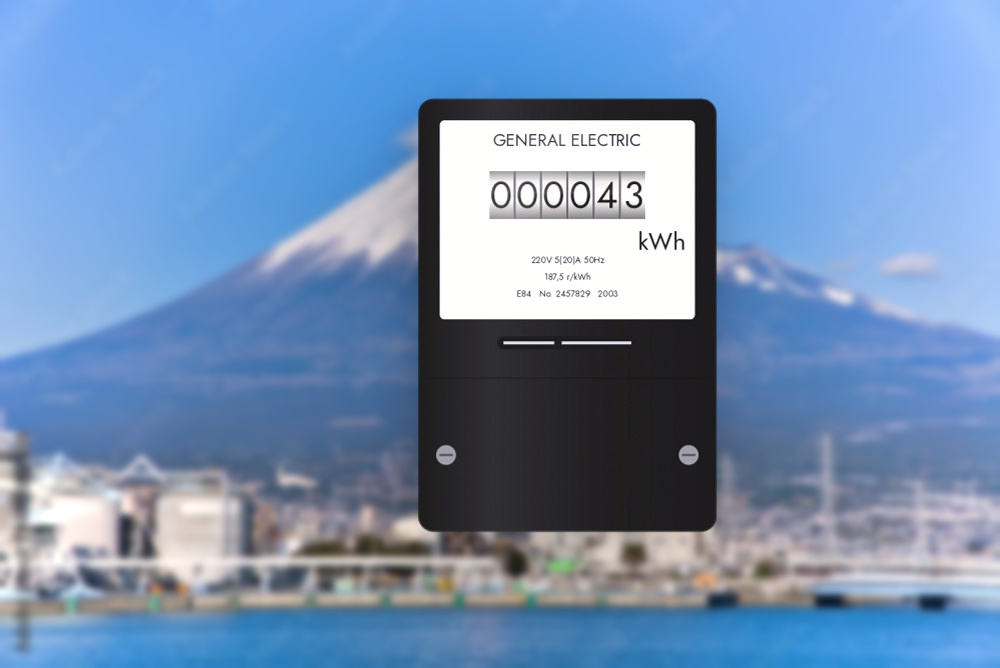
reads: **43** kWh
